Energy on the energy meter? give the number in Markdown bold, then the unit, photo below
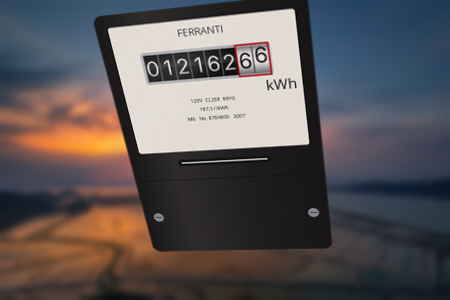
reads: **12162.66** kWh
